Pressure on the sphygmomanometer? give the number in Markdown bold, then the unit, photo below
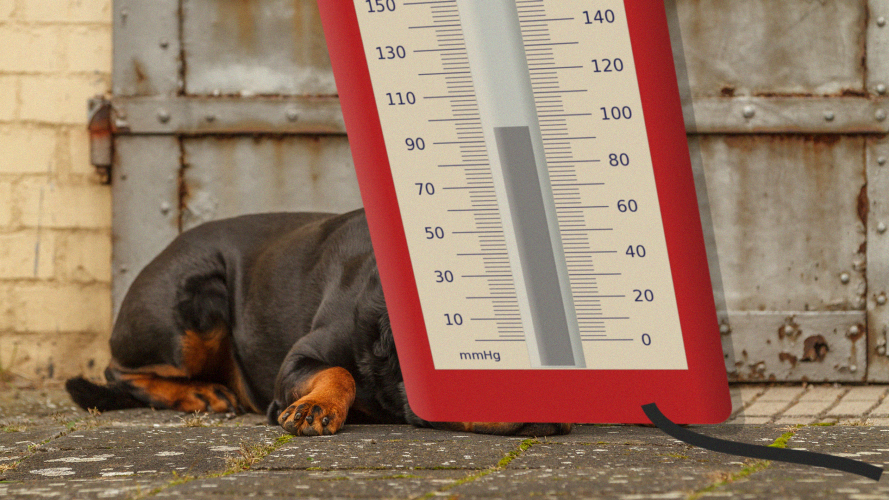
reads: **96** mmHg
